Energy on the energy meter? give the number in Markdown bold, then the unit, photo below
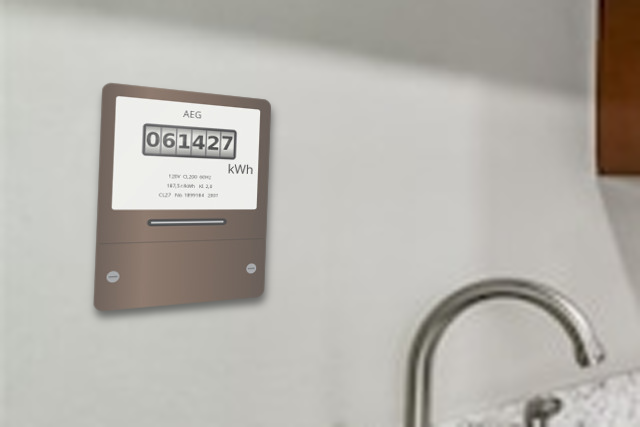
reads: **61427** kWh
